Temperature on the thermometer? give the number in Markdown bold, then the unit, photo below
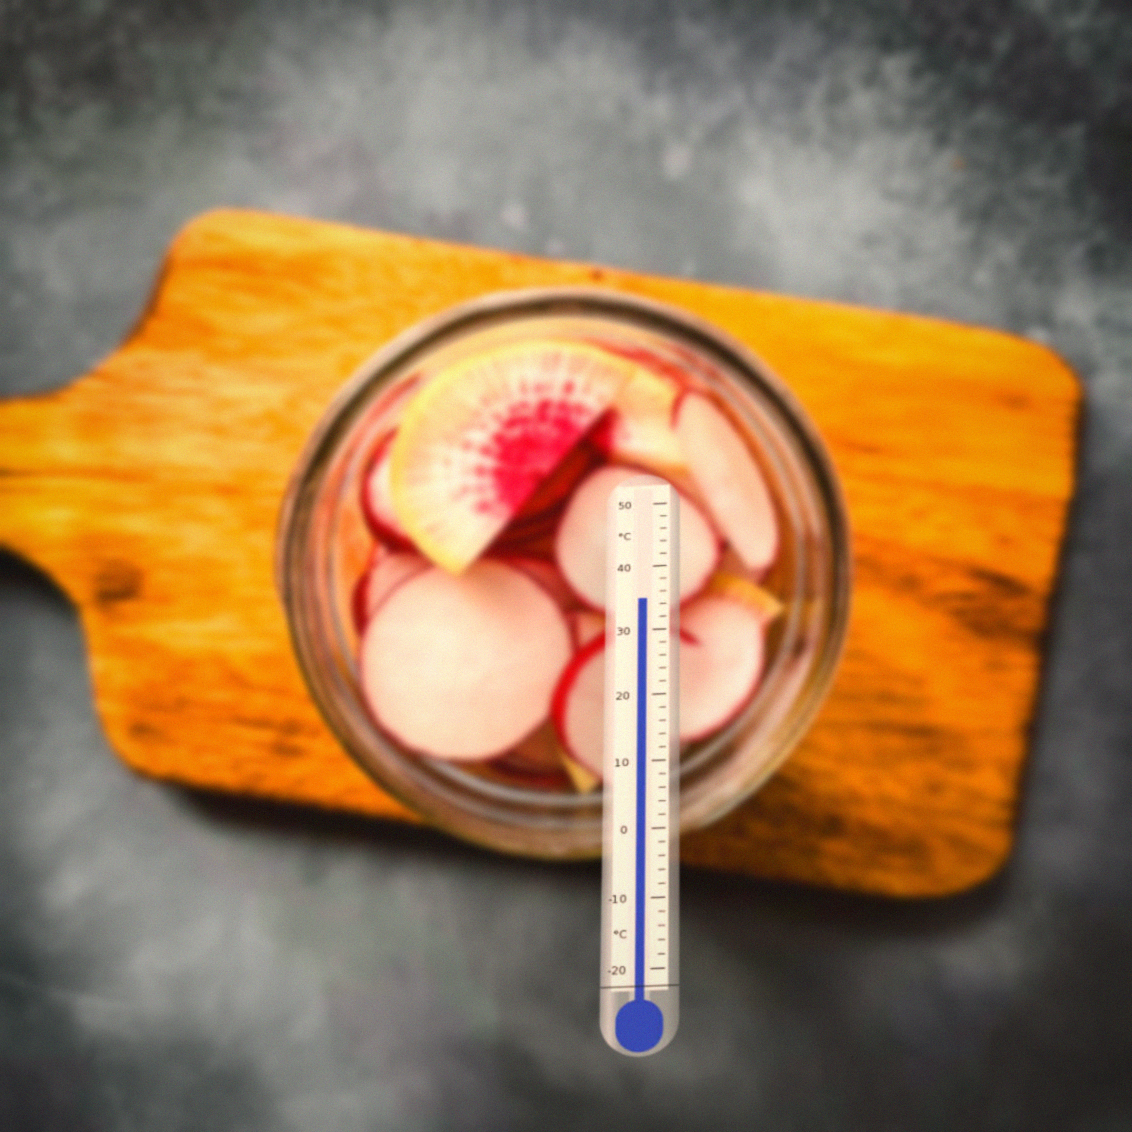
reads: **35** °C
